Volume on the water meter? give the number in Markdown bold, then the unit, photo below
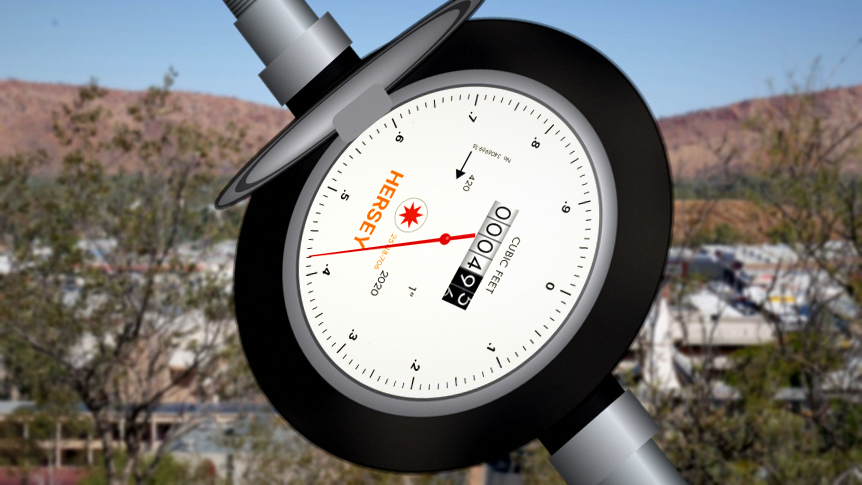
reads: **495.42** ft³
